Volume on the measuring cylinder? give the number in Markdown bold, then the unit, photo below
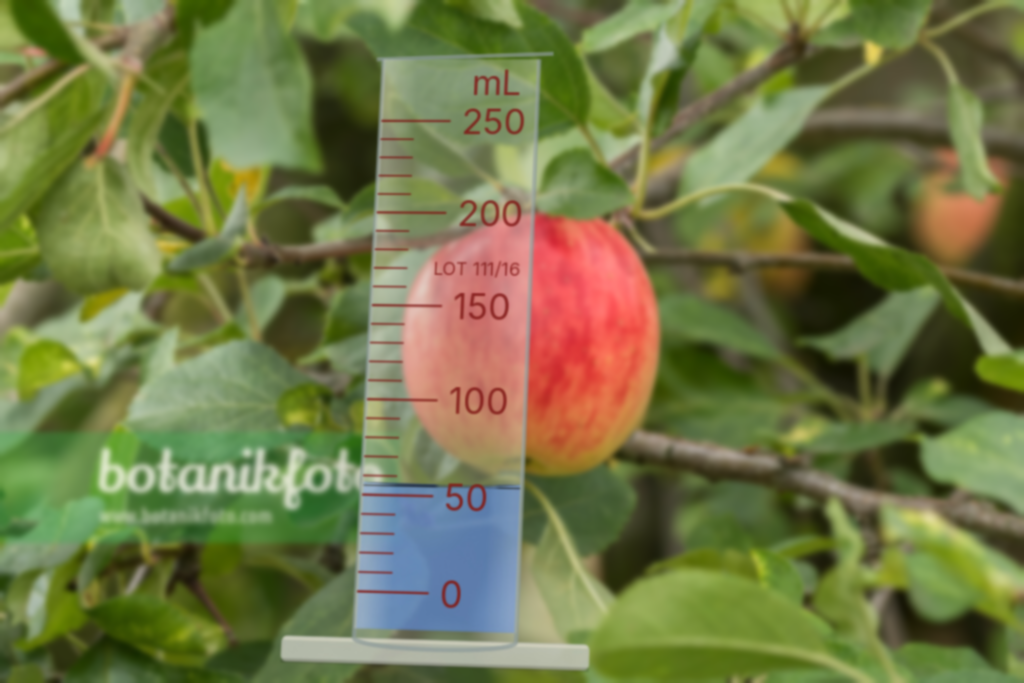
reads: **55** mL
